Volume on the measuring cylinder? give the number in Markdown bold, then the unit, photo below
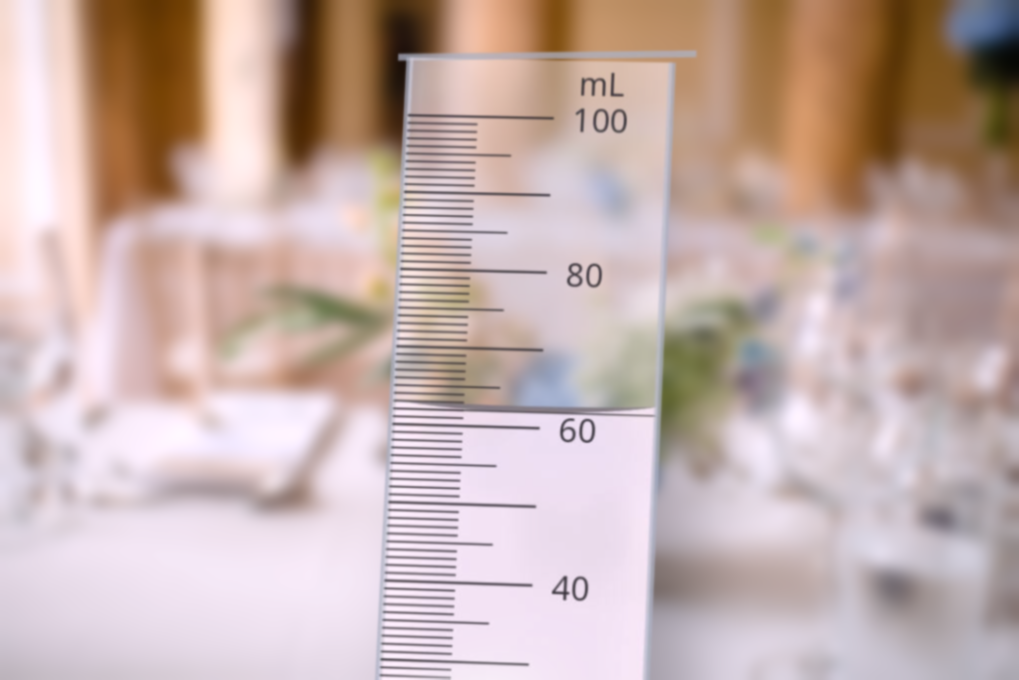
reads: **62** mL
